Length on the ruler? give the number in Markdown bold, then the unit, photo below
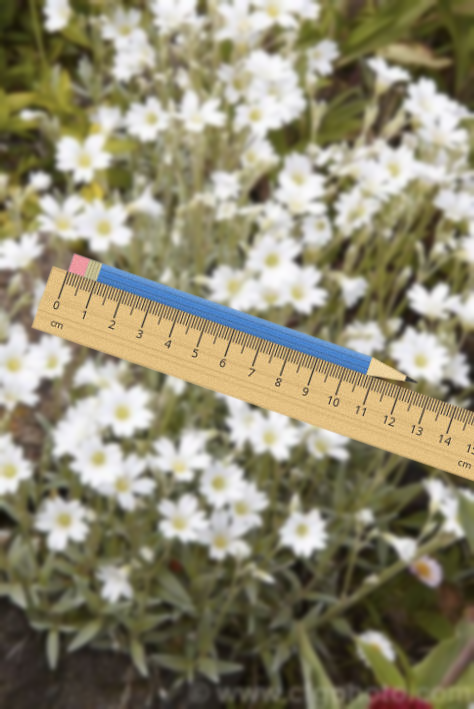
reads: **12.5** cm
